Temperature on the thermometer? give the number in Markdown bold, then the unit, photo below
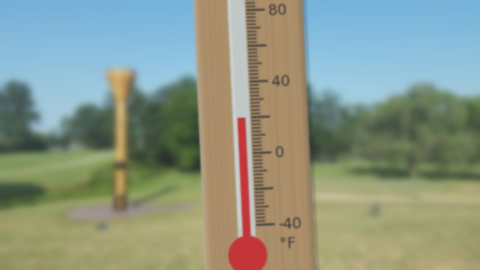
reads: **20** °F
